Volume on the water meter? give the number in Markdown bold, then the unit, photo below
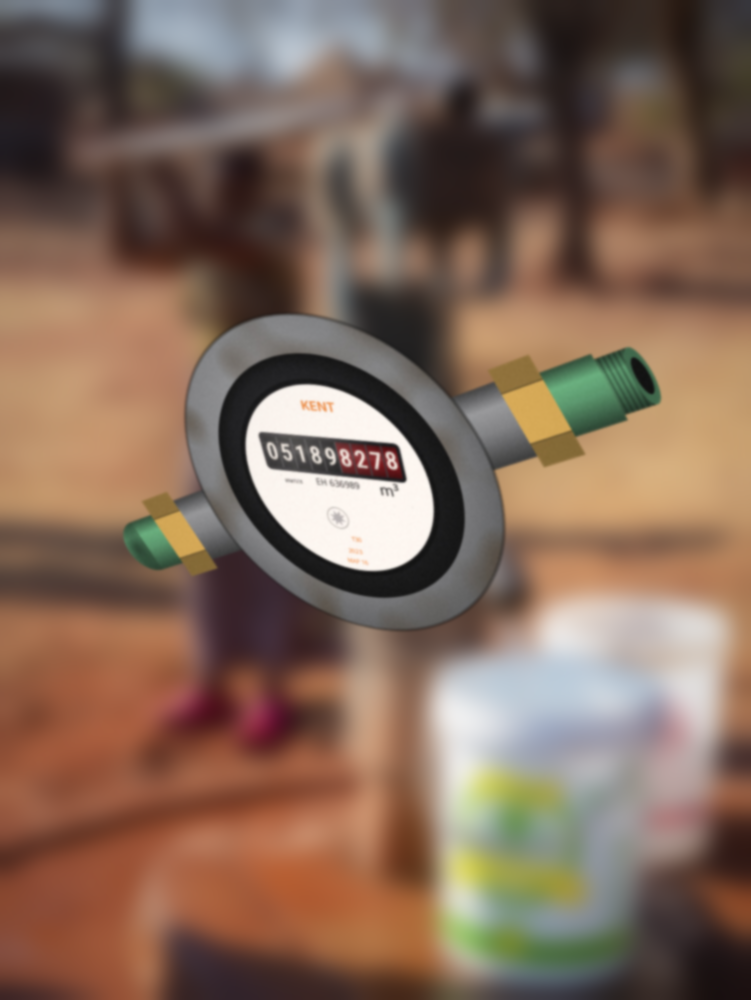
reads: **5189.8278** m³
